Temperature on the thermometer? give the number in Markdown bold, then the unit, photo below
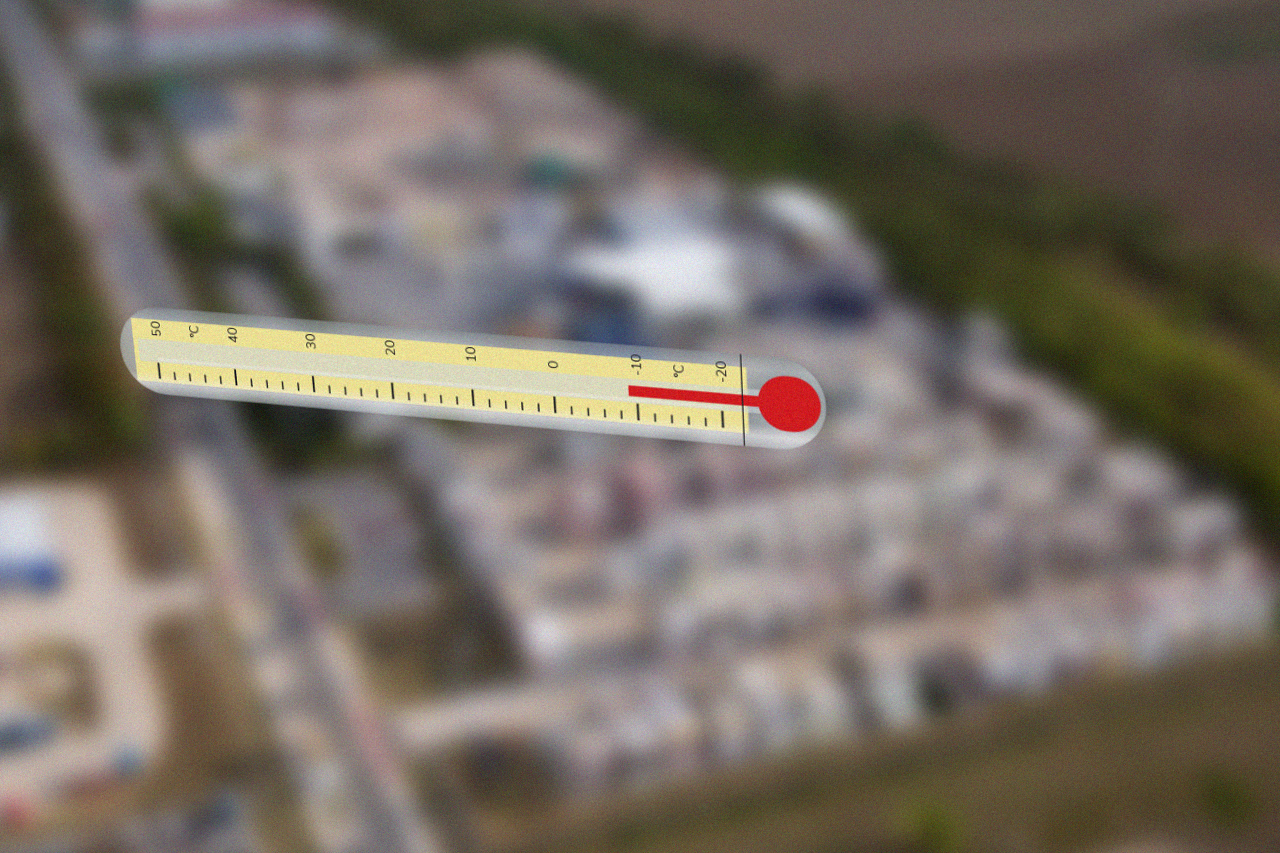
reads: **-9** °C
